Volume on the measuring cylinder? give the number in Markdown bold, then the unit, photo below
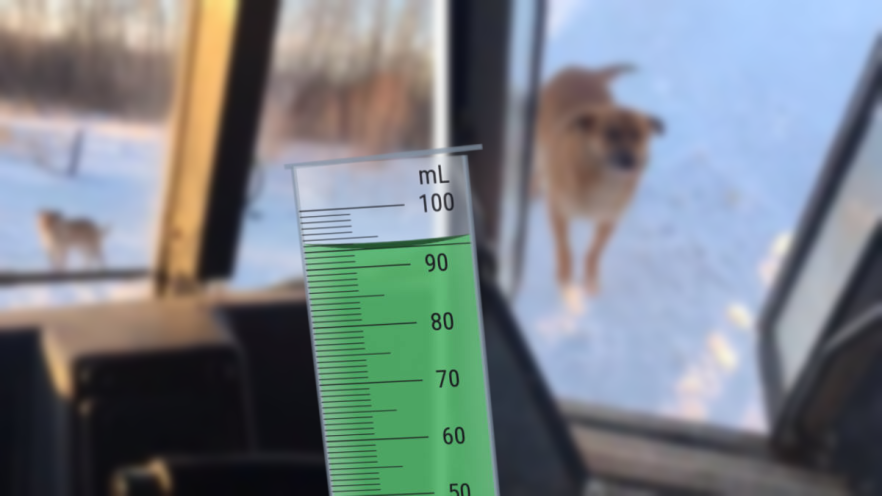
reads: **93** mL
